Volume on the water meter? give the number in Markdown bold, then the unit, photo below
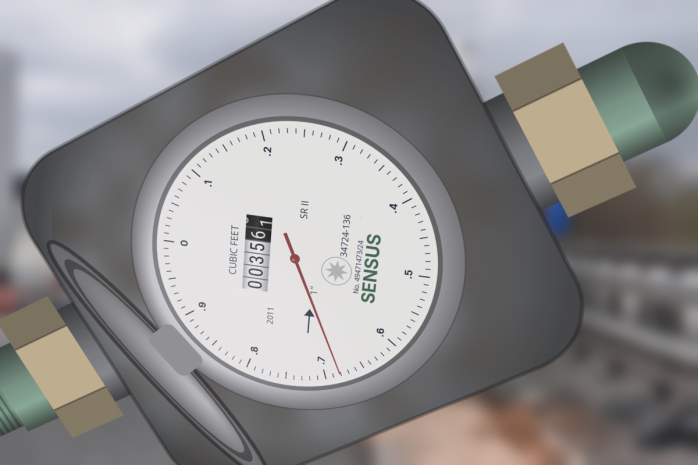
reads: **3560.68** ft³
